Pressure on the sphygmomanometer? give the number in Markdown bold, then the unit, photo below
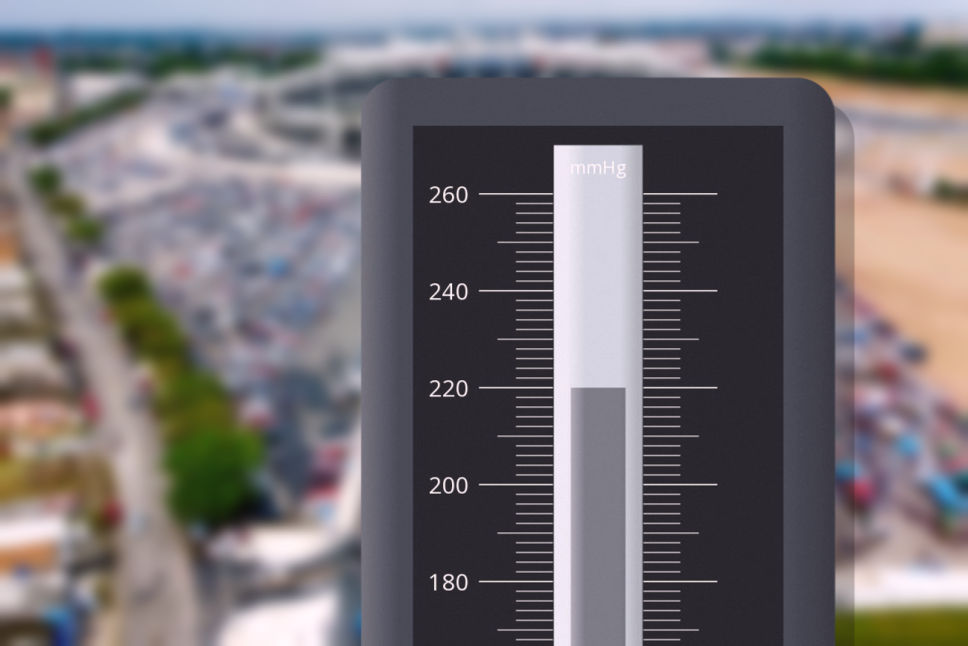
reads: **220** mmHg
